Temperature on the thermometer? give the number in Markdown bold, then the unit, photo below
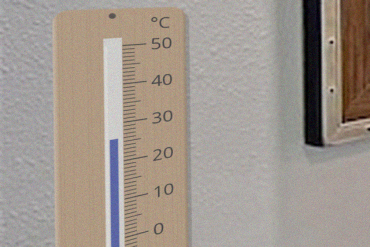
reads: **26** °C
